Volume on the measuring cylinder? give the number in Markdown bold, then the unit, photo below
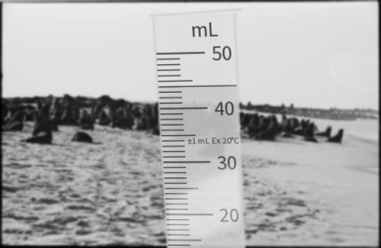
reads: **44** mL
